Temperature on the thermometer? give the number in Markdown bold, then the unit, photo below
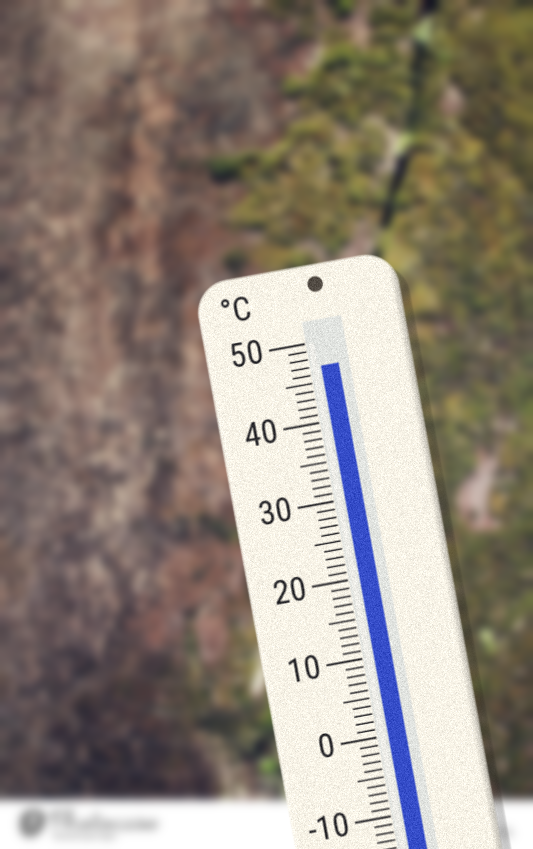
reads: **47** °C
